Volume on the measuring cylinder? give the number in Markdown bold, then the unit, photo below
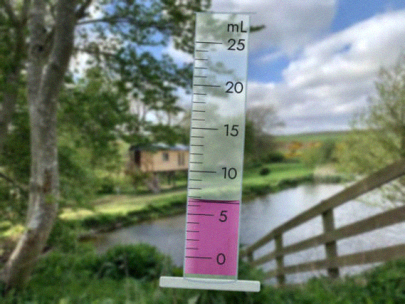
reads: **6.5** mL
